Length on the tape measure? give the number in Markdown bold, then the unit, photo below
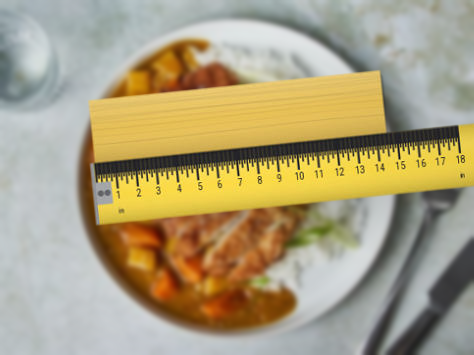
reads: **14.5** in
